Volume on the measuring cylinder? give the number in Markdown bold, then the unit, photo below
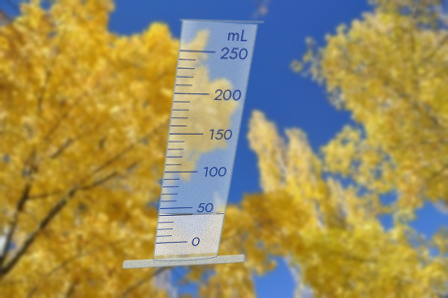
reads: **40** mL
